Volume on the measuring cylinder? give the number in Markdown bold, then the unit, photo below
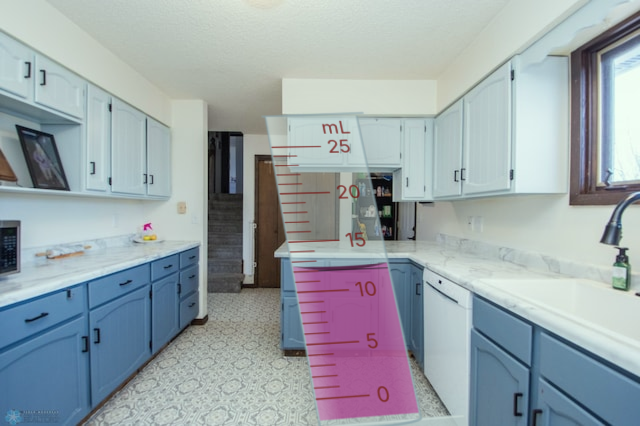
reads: **12** mL
